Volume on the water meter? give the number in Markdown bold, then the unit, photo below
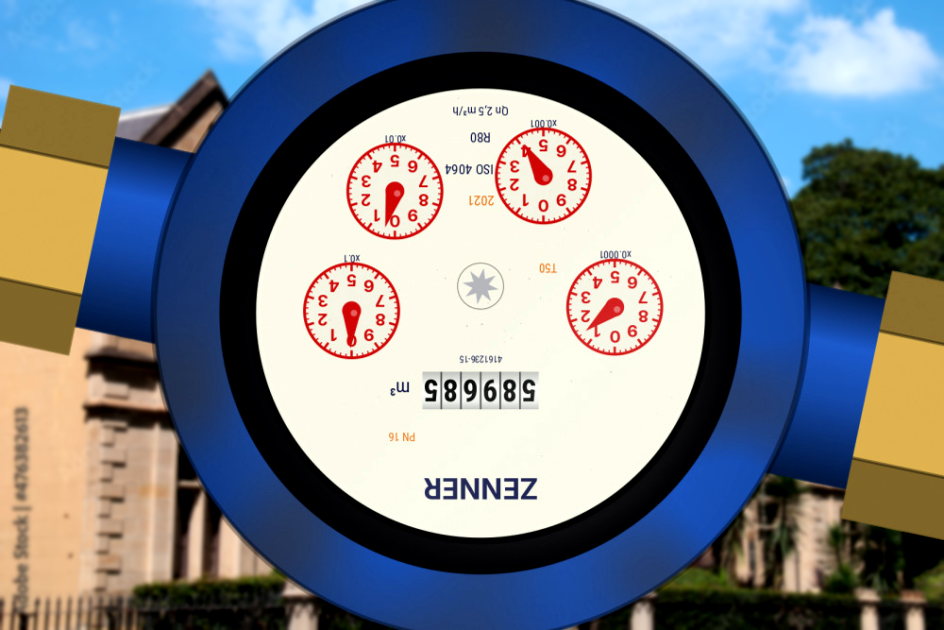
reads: **589685.0041** m³
